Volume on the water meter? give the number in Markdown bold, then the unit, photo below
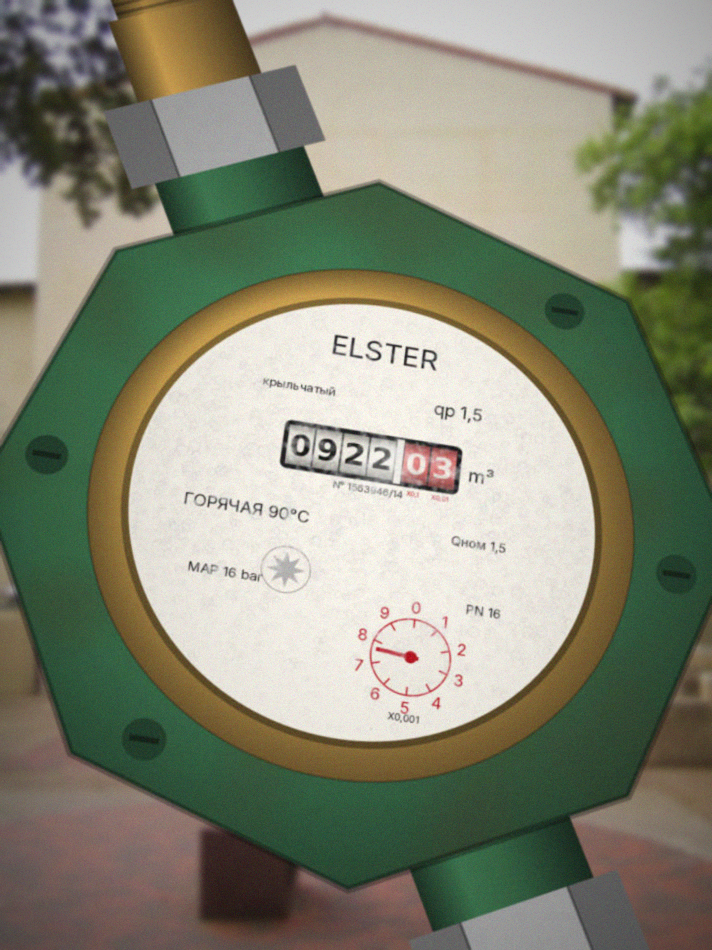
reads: **922.037** m³
